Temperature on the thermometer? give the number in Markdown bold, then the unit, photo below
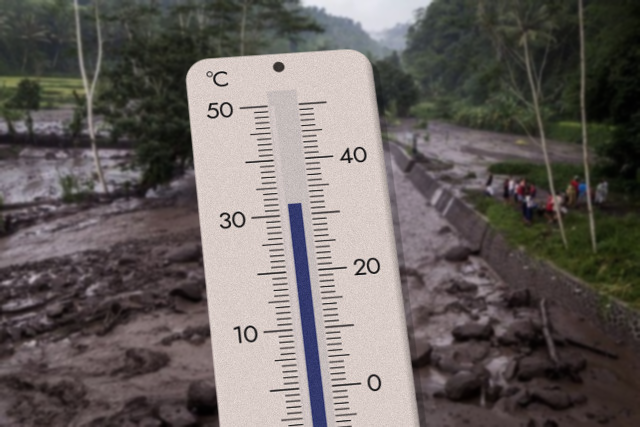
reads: **32** °C
